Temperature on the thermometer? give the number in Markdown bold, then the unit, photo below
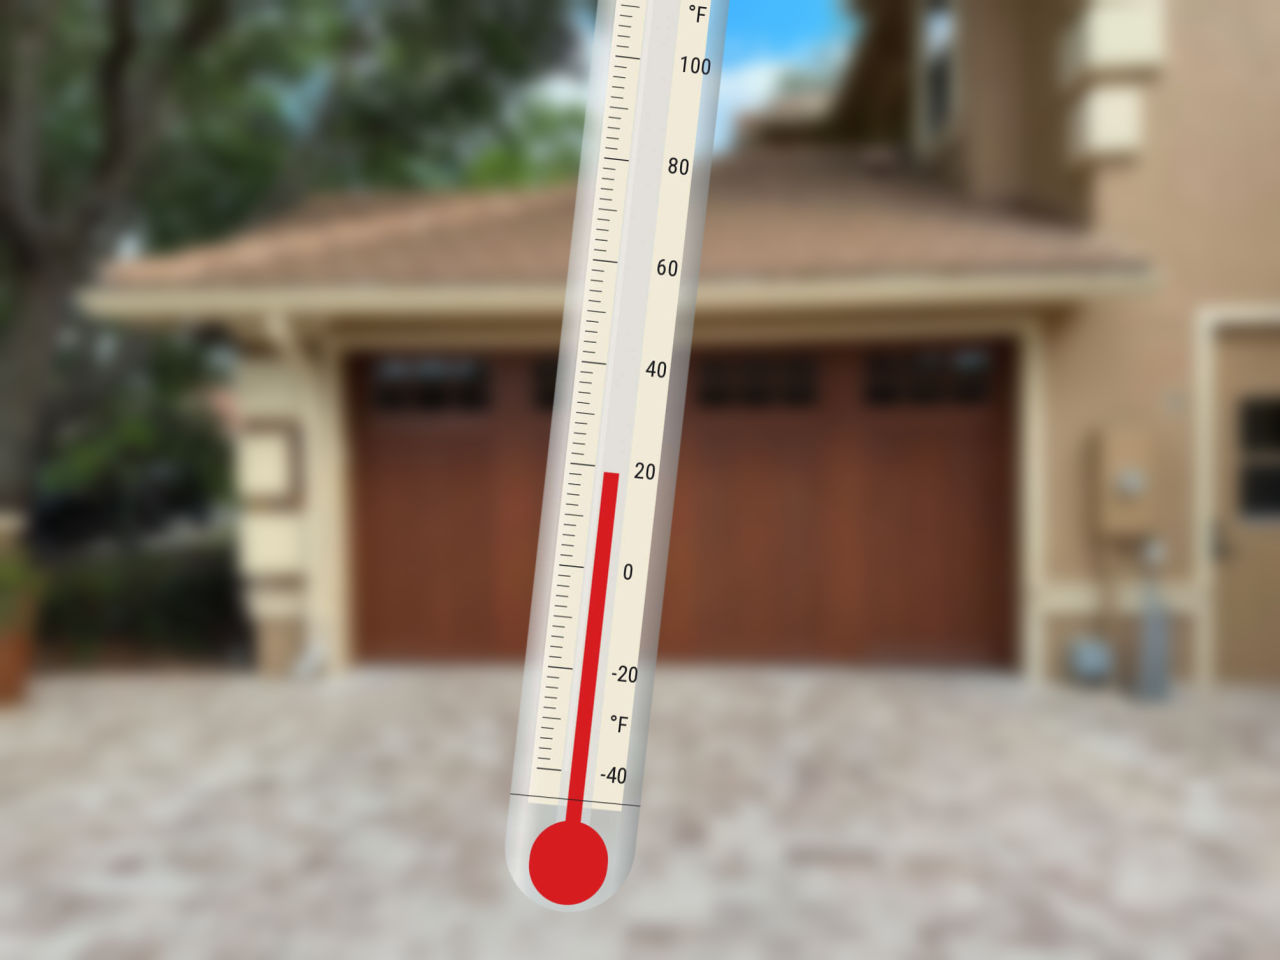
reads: **19** °F
